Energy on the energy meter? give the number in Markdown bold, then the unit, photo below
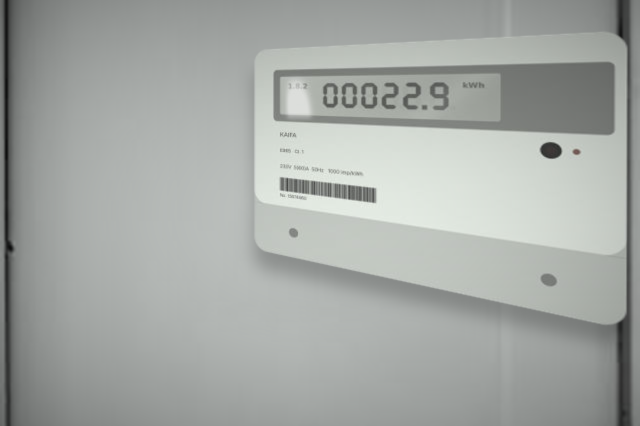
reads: **22.9** kWh
